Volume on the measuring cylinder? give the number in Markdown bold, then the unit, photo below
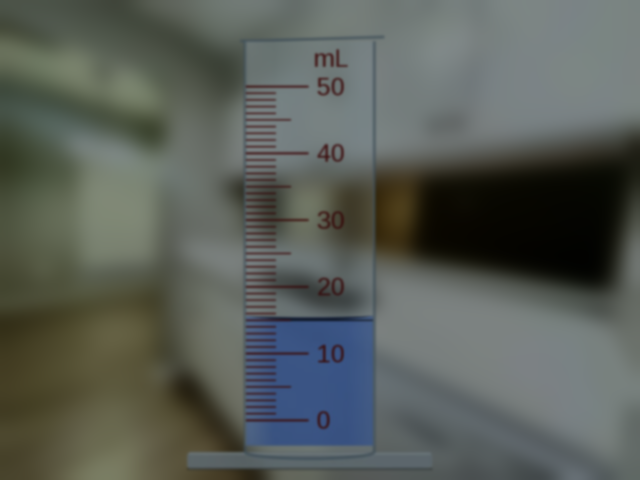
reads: **15** mL
